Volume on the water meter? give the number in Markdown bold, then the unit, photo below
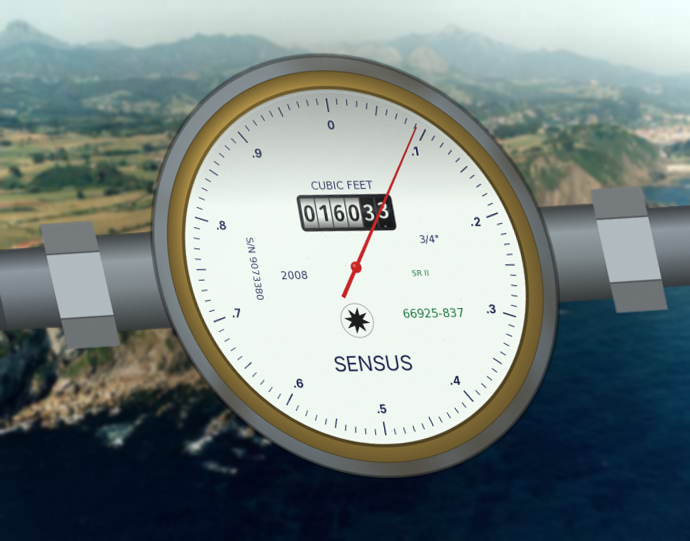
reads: **16033.09** ft³
